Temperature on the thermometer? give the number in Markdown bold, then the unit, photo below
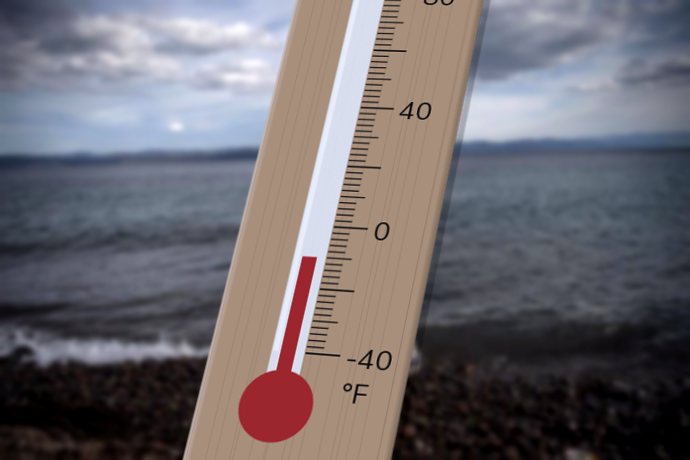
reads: **-10** °F
